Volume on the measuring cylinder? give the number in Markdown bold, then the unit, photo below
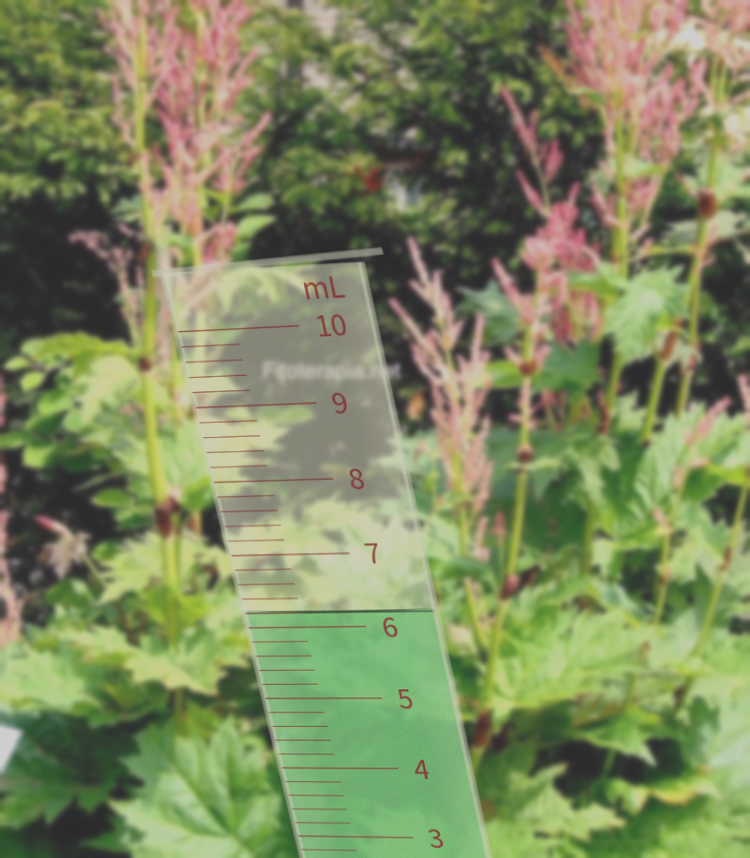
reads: **6.2** mL
